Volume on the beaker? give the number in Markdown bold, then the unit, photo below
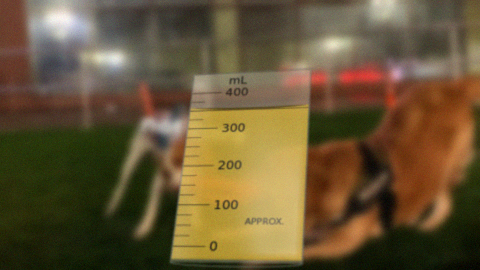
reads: **350** mL
